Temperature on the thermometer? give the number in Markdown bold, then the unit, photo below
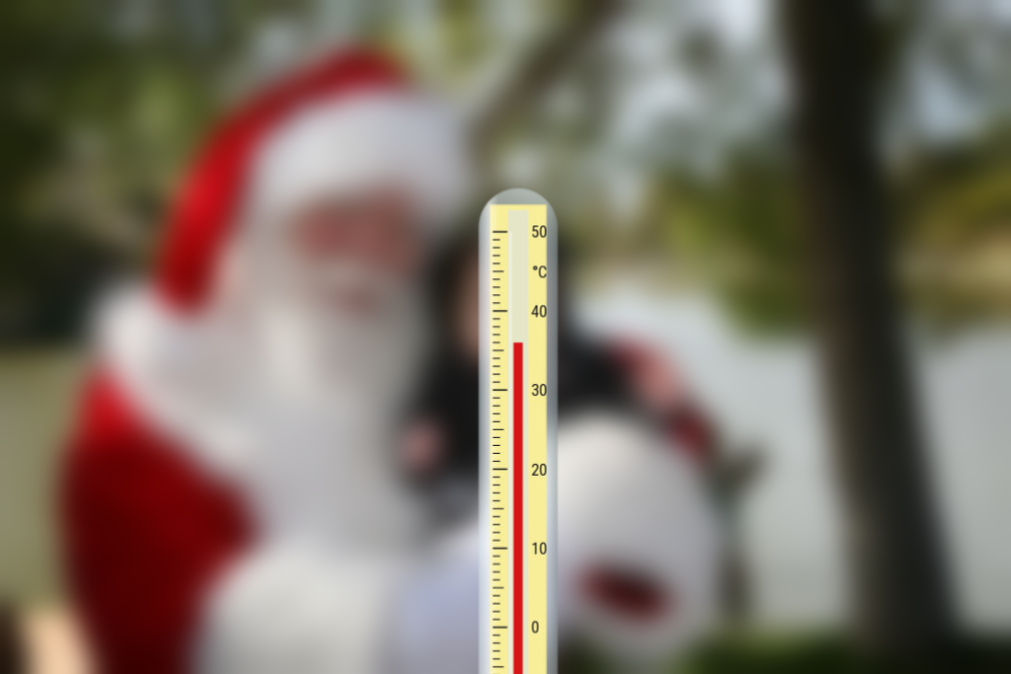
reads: **36** °C
